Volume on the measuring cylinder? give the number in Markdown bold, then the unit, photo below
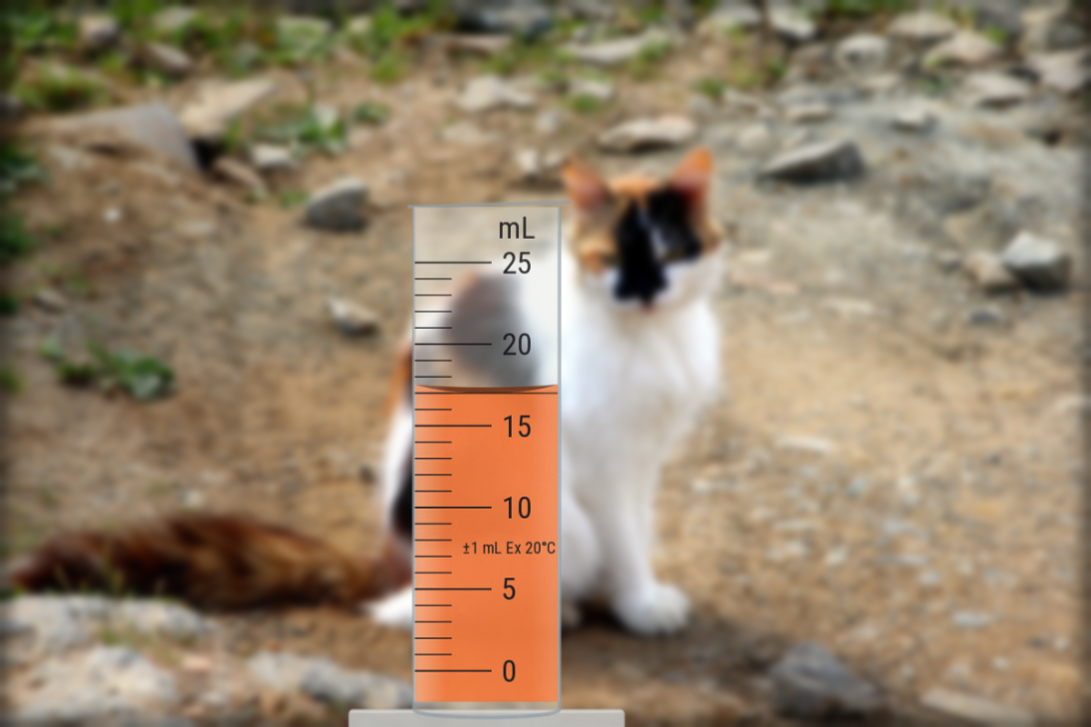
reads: **17** mL
